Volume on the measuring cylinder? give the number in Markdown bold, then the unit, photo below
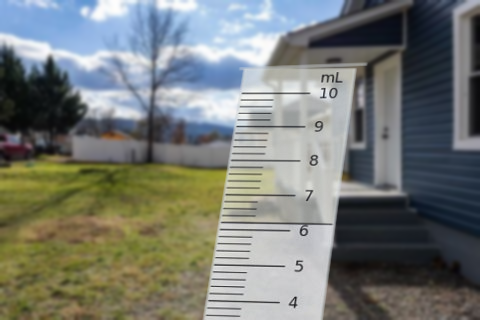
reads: **6.2** mL
